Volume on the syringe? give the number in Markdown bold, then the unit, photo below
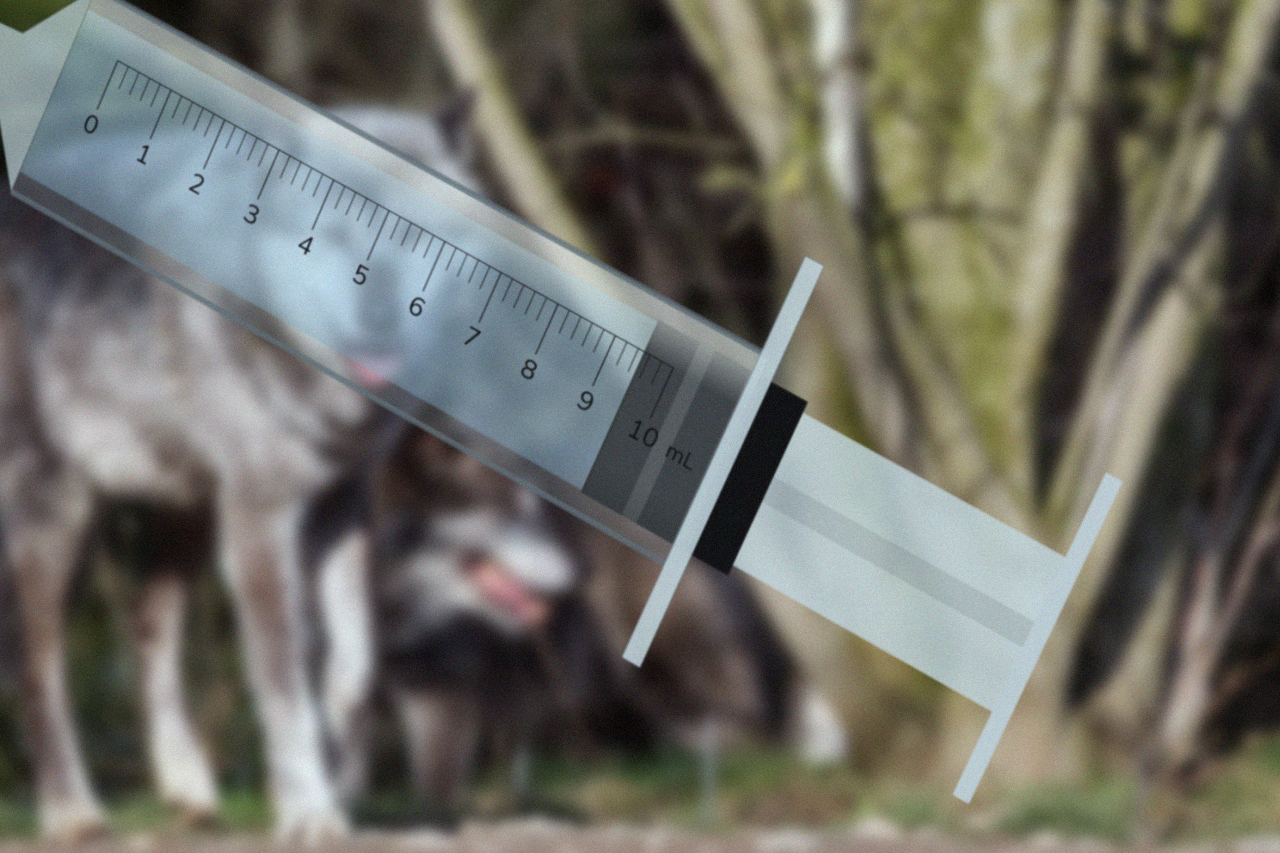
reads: **9.5** mL
